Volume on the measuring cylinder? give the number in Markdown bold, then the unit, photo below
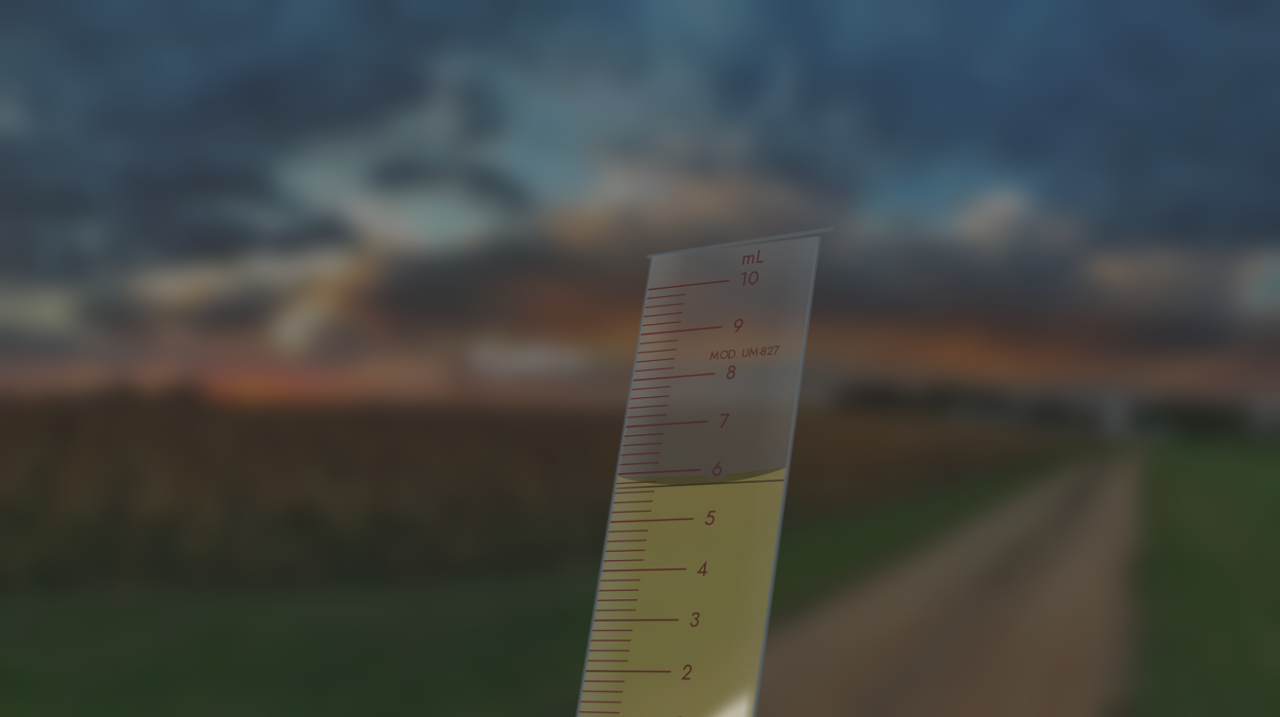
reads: **5.7** mL
